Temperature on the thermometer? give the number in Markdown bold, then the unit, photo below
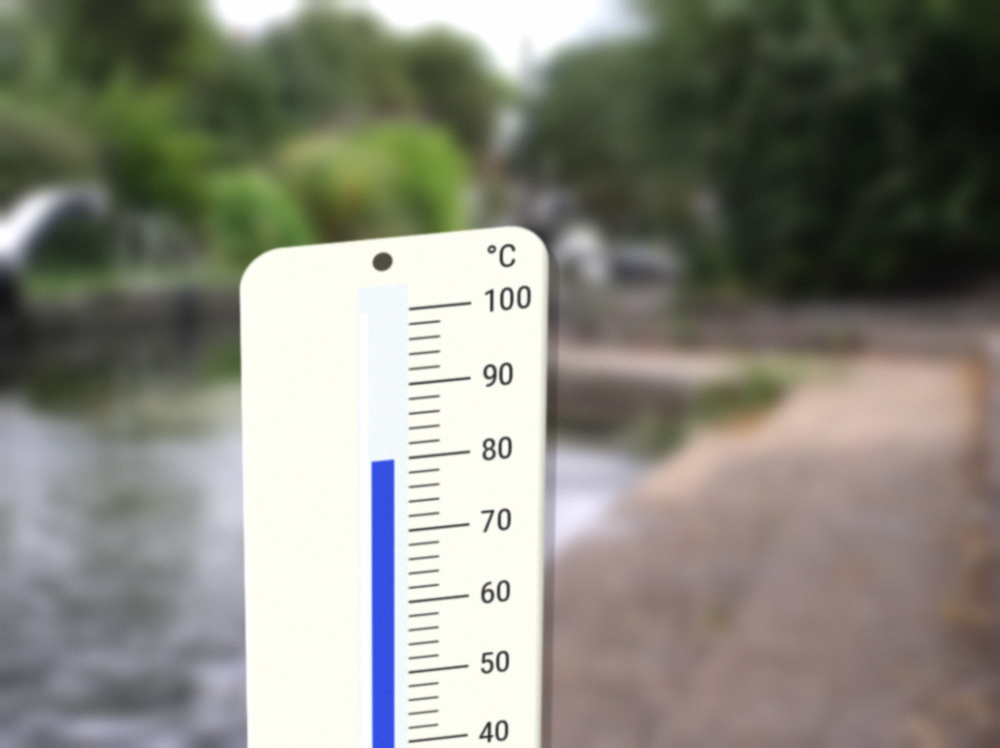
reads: **80** °C
